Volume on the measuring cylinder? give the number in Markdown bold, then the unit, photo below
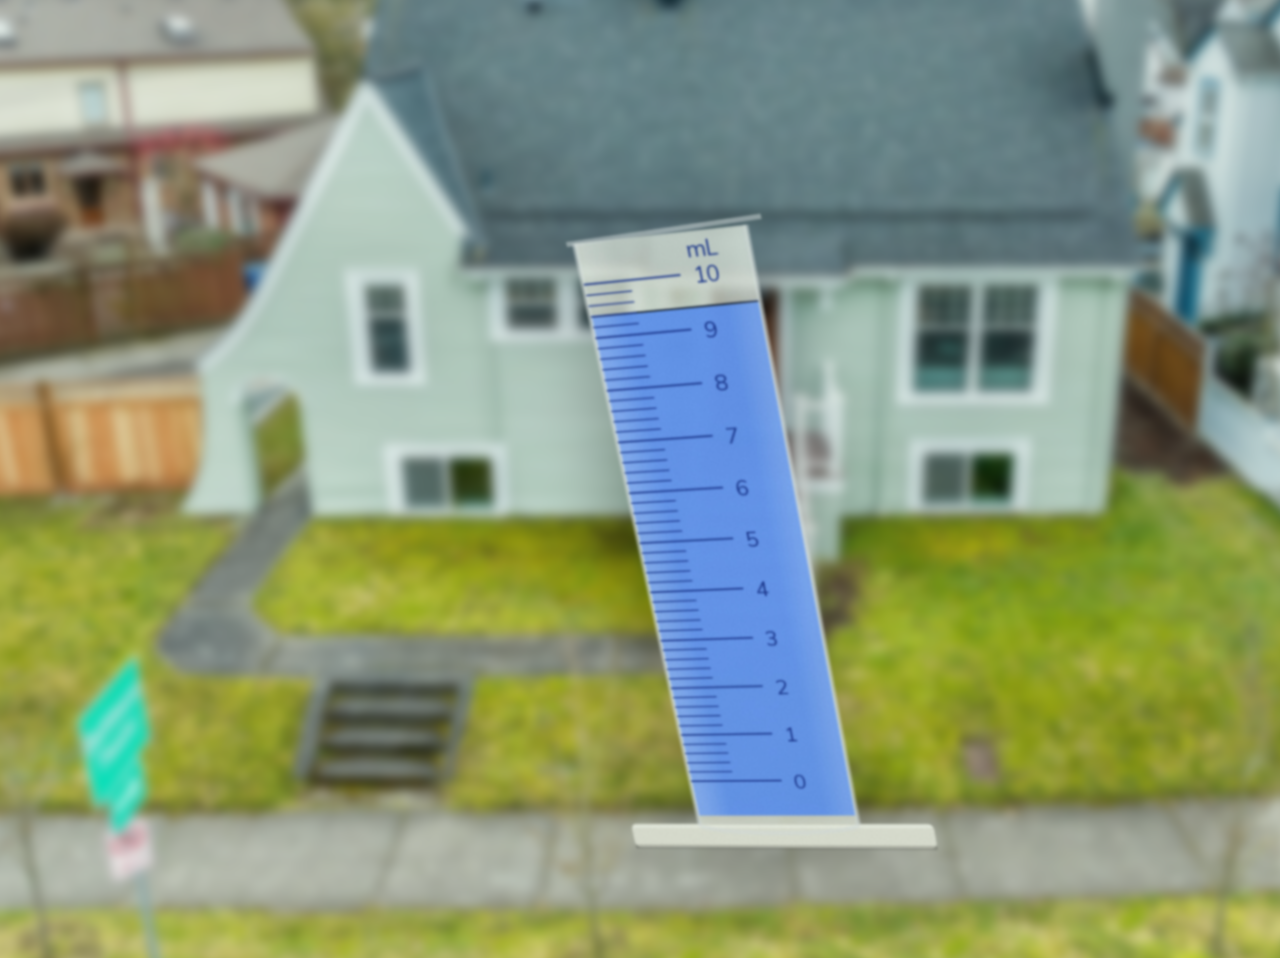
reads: **9.4** mL
